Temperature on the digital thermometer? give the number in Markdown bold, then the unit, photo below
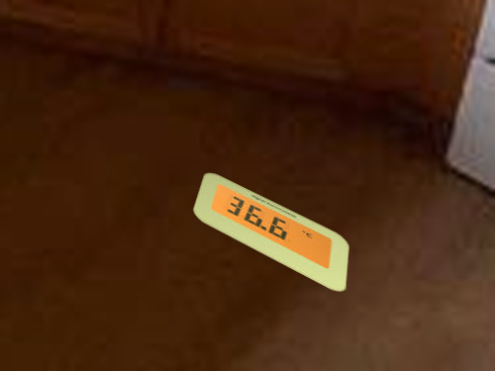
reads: **36.6** °C
